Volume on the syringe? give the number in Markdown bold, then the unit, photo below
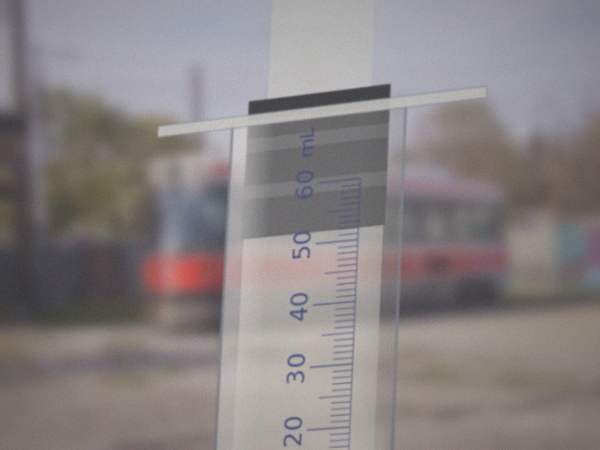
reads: **52** mL
